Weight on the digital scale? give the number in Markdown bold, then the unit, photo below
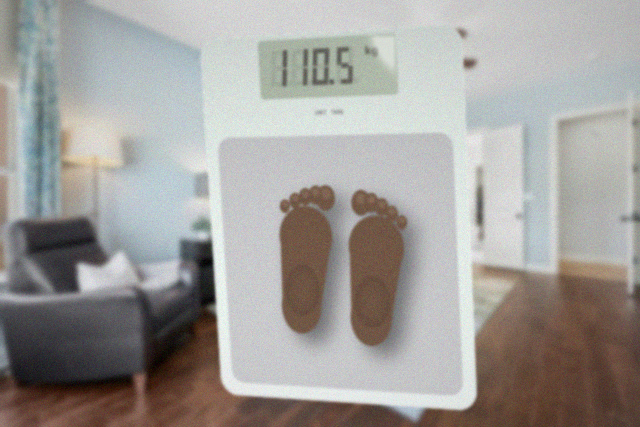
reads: **110.5** kg
